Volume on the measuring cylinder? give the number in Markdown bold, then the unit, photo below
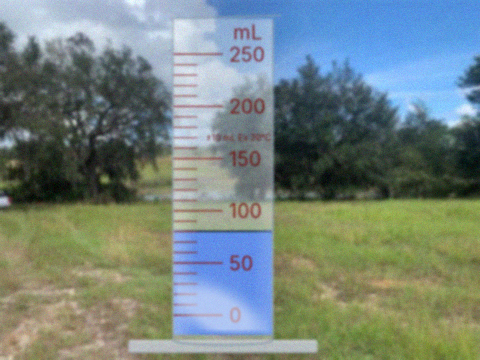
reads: **80** mL
